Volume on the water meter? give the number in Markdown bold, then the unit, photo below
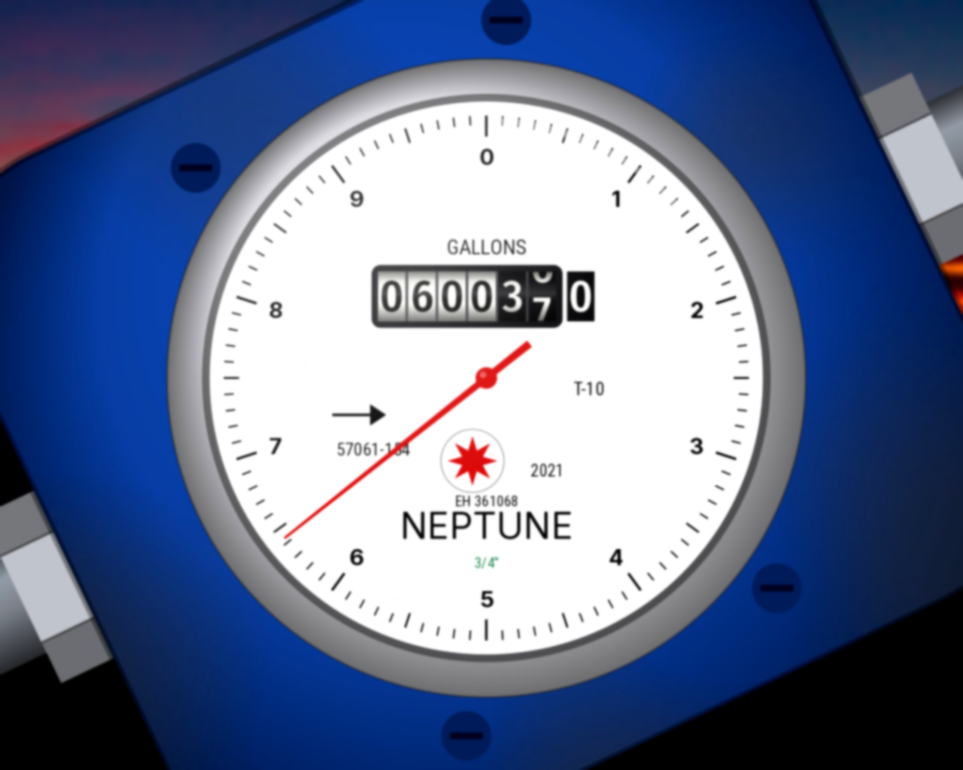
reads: **600366.4** gal
